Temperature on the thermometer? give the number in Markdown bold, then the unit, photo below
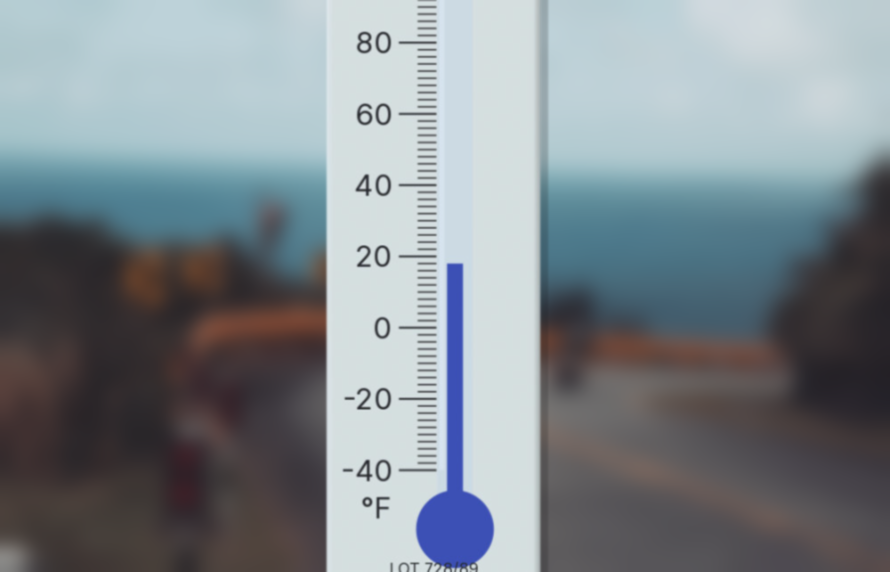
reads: **18** °F
